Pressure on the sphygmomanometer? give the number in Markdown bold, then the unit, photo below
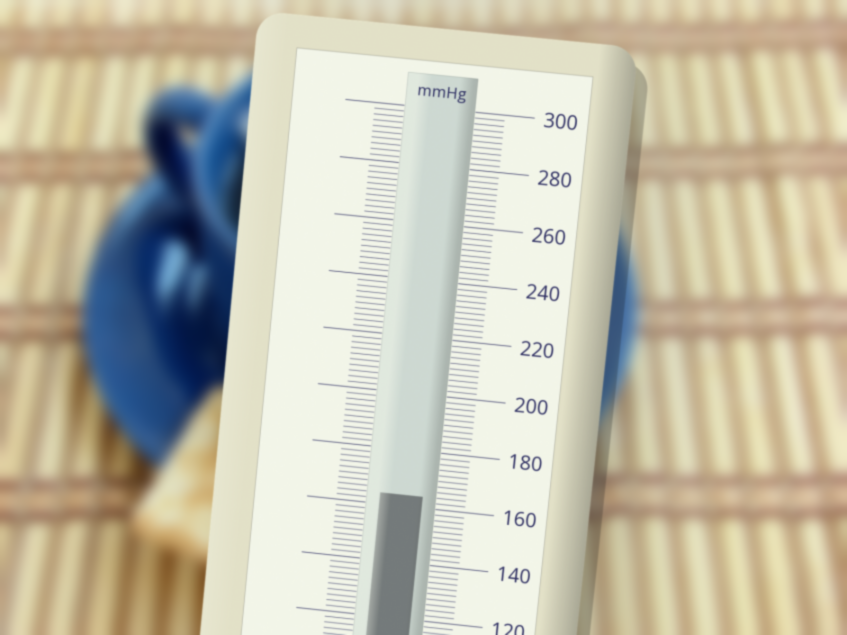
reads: **164** mmHg
